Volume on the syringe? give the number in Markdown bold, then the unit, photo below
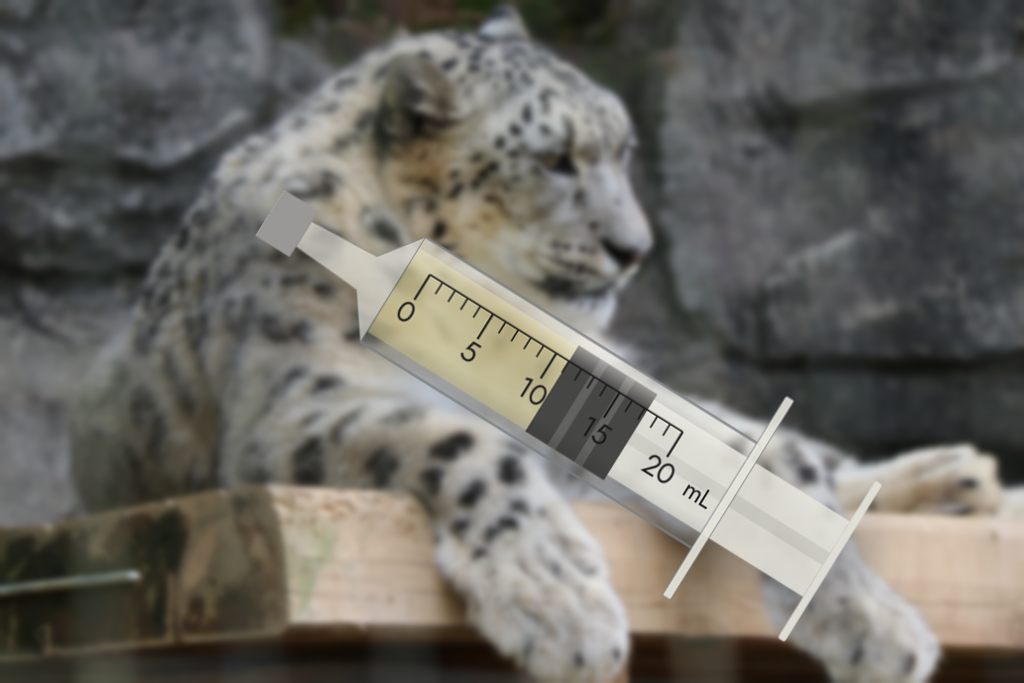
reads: **11** mL
